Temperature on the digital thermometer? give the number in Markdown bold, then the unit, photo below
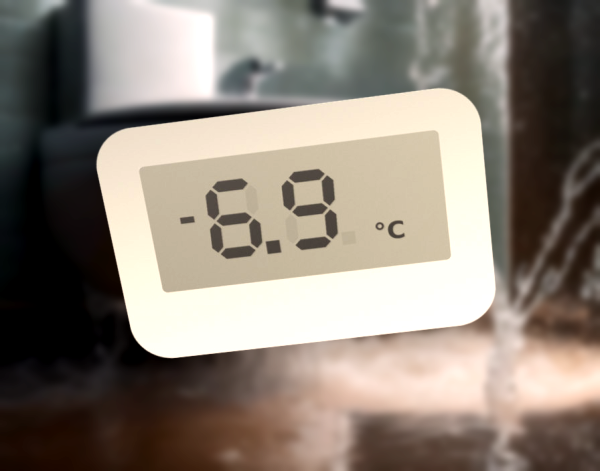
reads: **-6.9** °C
